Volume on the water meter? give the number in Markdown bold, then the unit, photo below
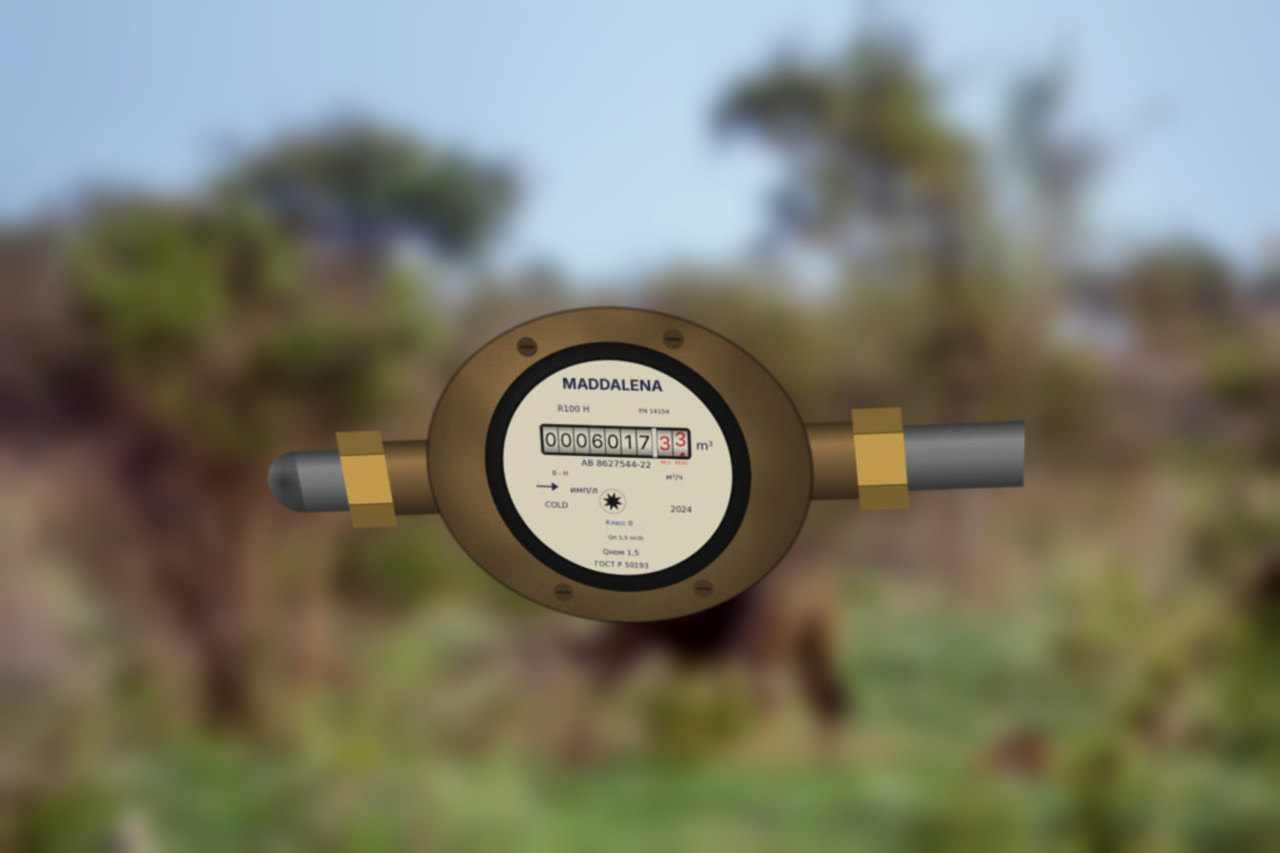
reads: **6017.33** m³
